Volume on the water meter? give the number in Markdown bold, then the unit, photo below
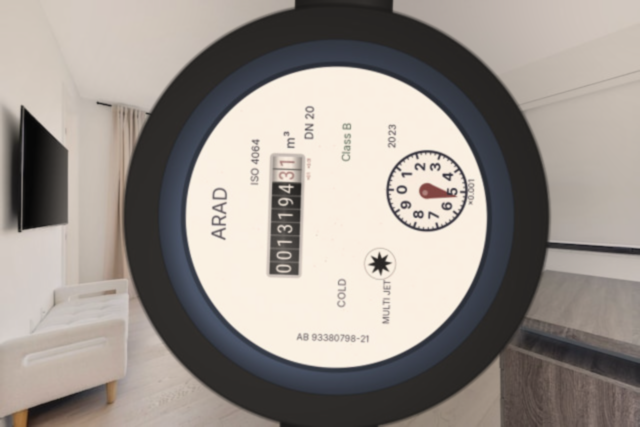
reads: **13194.315** m³
